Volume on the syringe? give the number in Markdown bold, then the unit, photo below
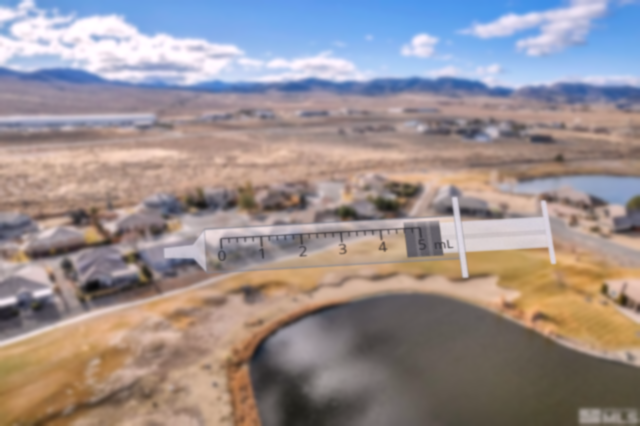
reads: **4.6** mL
